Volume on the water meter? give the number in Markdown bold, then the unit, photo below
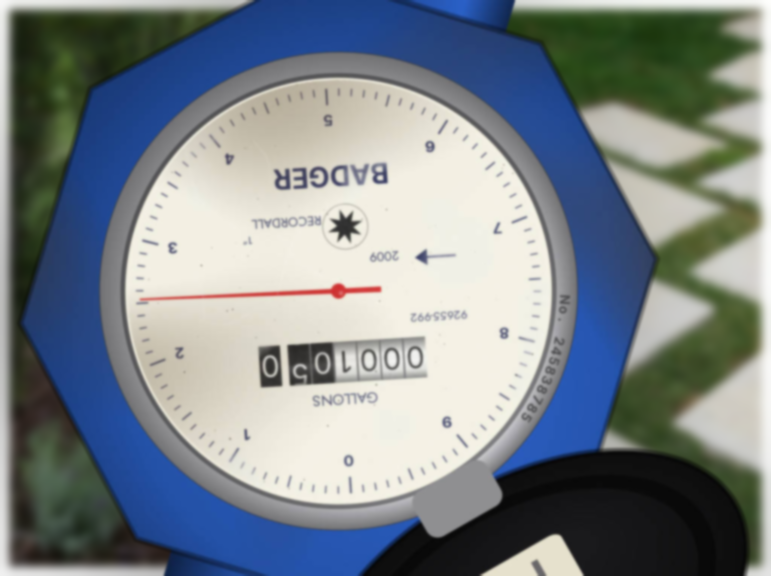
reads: **1052.5** gal
